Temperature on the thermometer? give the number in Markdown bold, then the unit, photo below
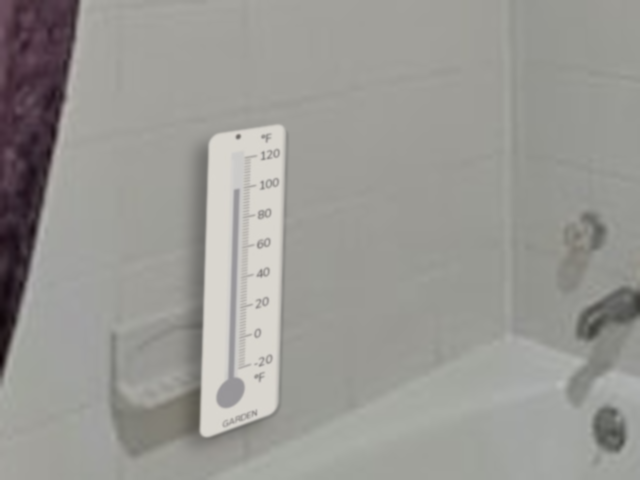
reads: **100** °F
